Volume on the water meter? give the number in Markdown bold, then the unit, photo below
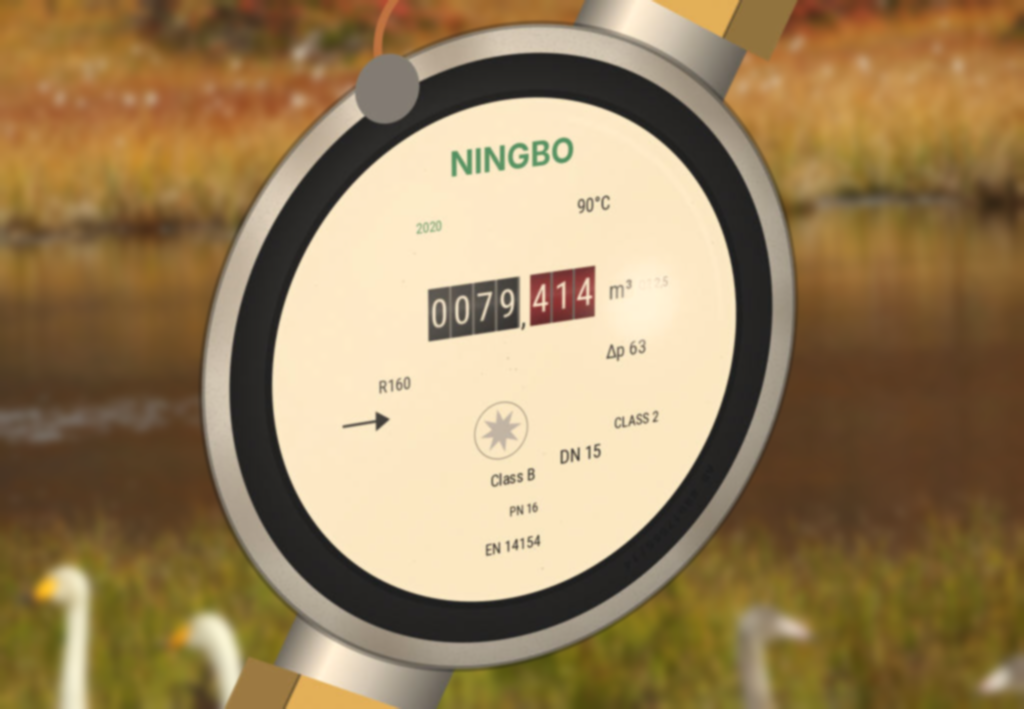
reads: **79.414** m³
